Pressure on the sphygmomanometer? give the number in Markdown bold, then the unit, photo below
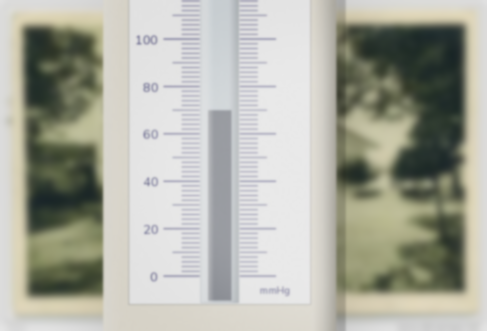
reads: **70** mmHg
